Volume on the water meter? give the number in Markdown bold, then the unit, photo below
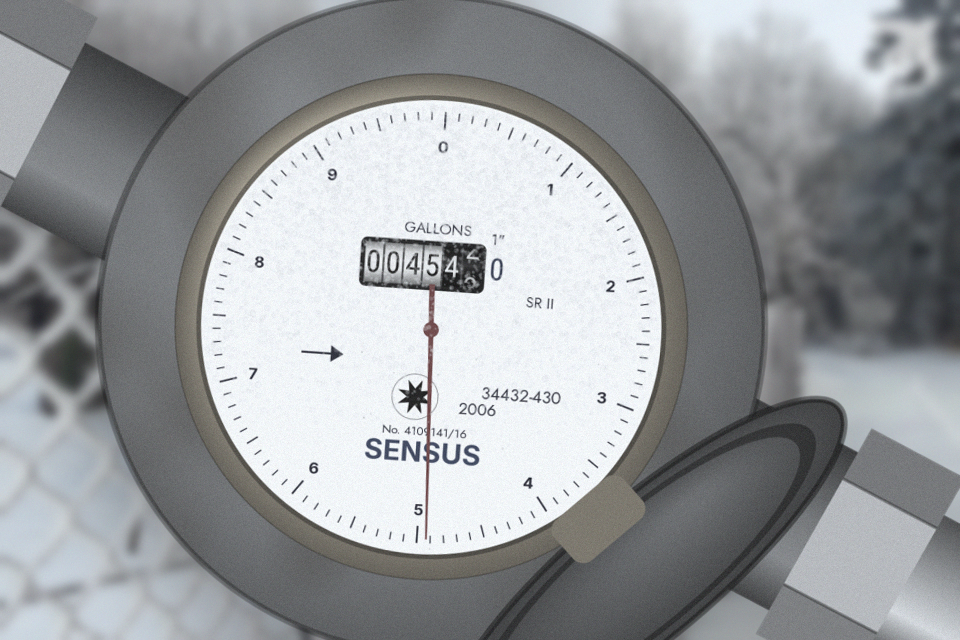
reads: **45424.9** gal
